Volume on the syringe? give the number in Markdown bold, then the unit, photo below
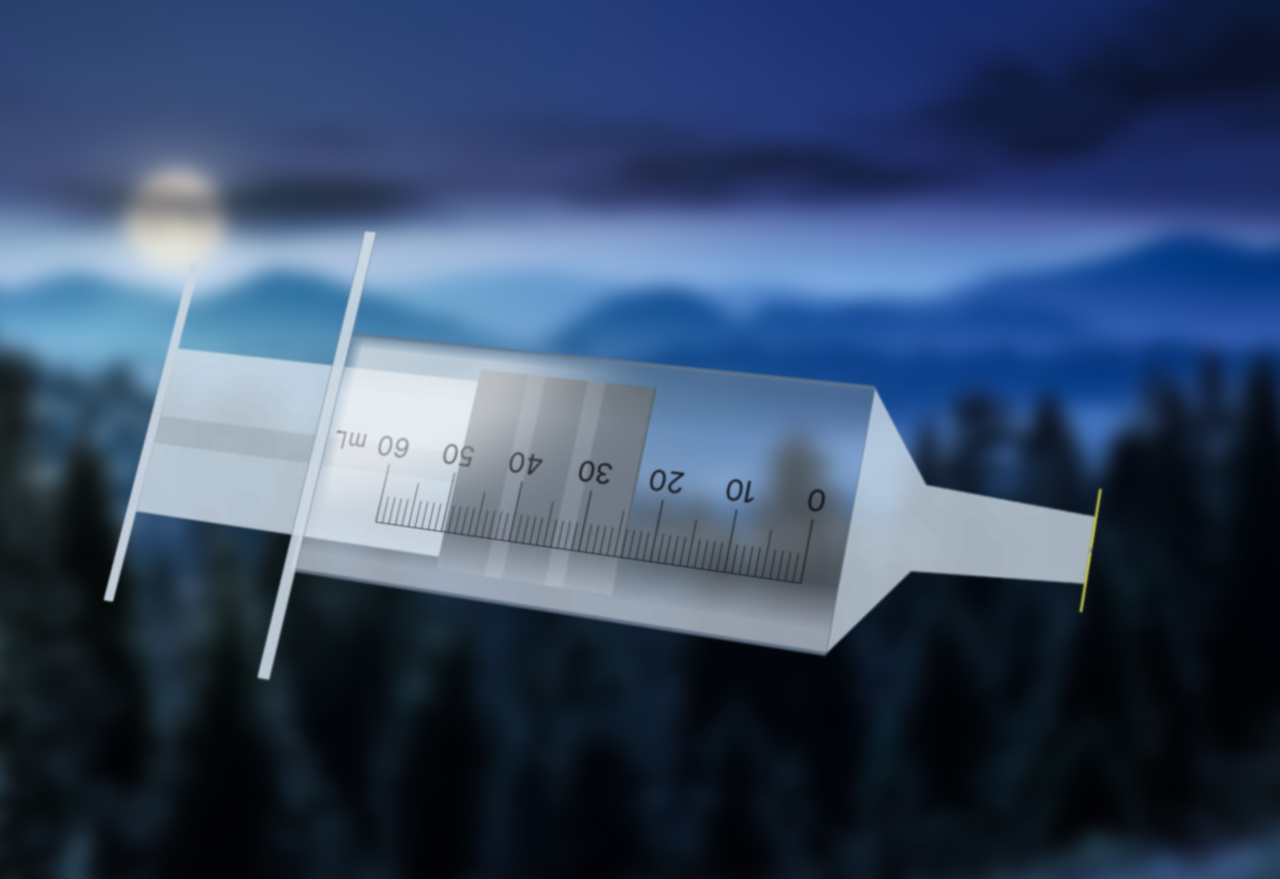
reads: **24** mL
